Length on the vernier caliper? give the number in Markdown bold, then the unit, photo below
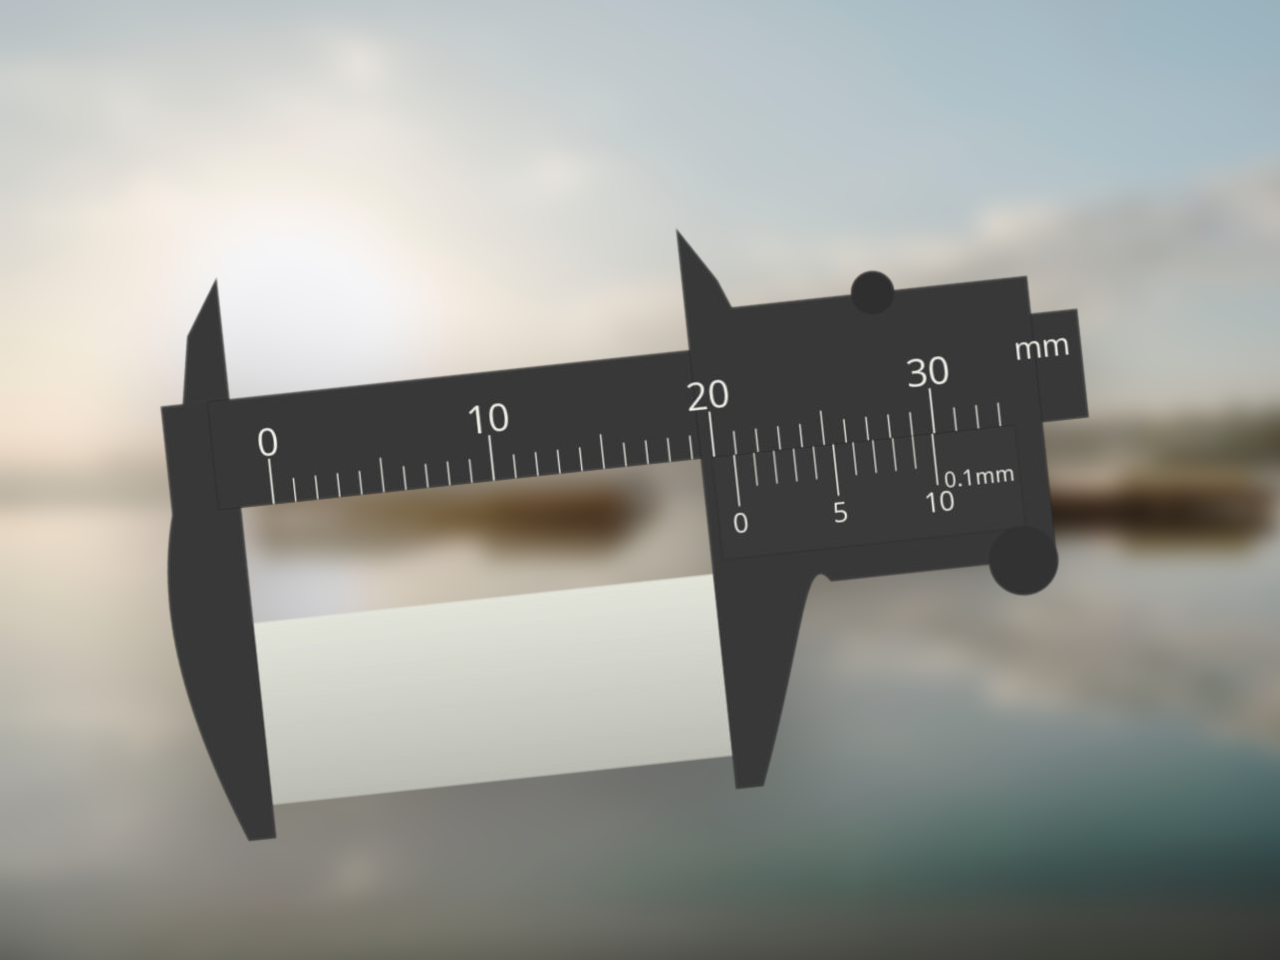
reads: **20.9** mm
